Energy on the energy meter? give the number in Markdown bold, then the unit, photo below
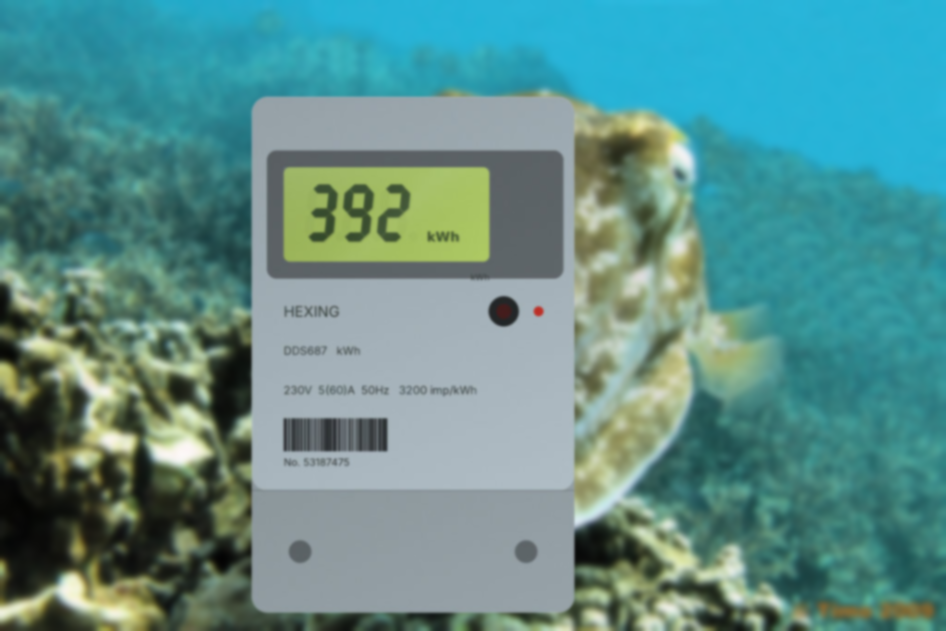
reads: **392** kWh
